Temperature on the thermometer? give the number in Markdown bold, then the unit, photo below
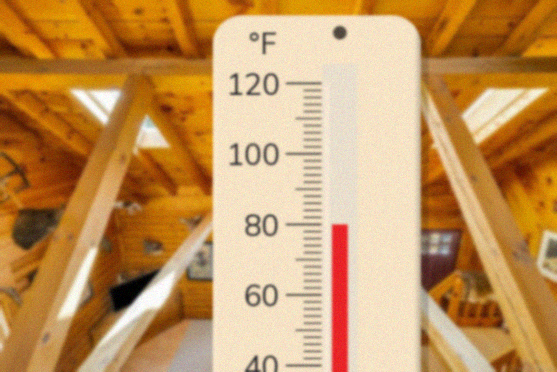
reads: **80** °F
